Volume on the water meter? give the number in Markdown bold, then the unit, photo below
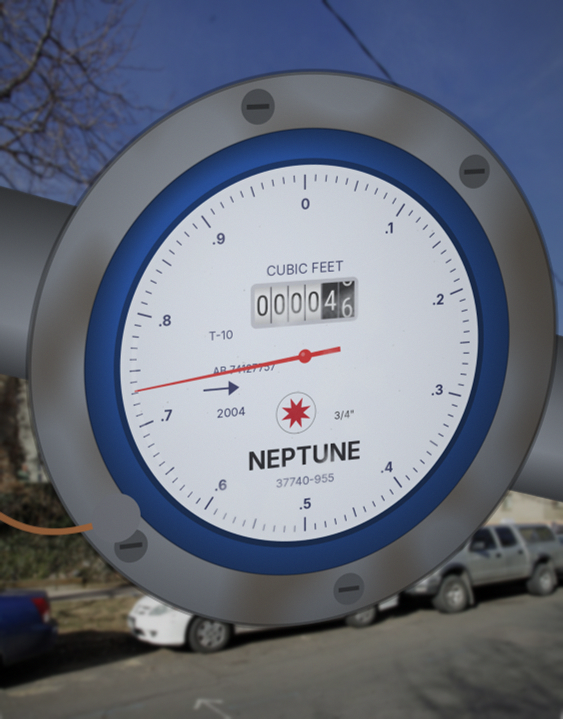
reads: **45.73** ft³
